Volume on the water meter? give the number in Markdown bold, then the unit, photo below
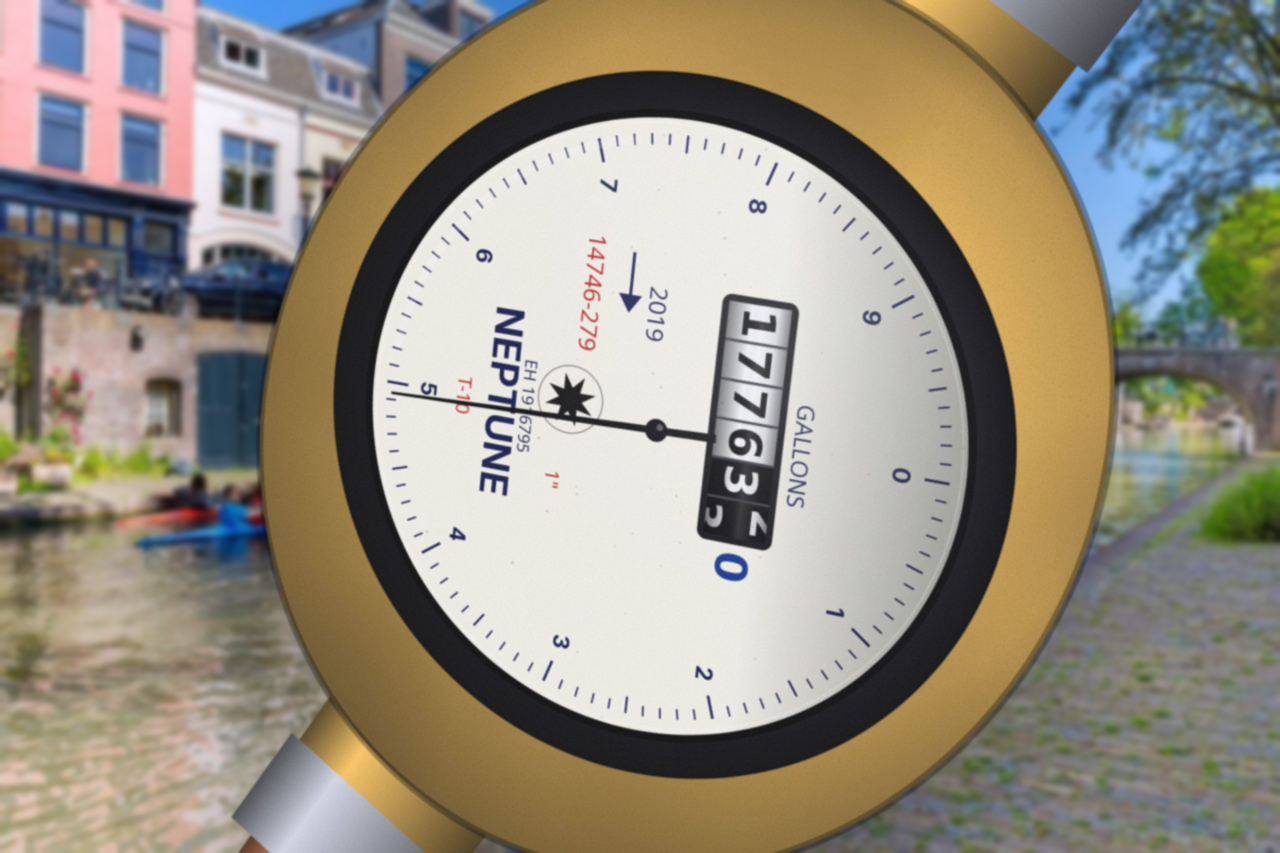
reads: **1776324.9** gal
